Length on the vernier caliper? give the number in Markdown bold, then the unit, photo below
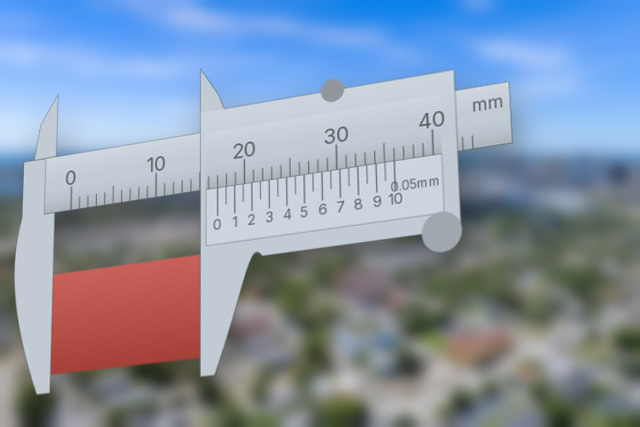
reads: **17.0** mm
